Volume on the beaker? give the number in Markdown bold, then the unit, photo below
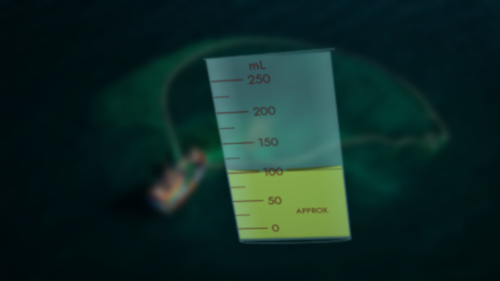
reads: **100** mL
